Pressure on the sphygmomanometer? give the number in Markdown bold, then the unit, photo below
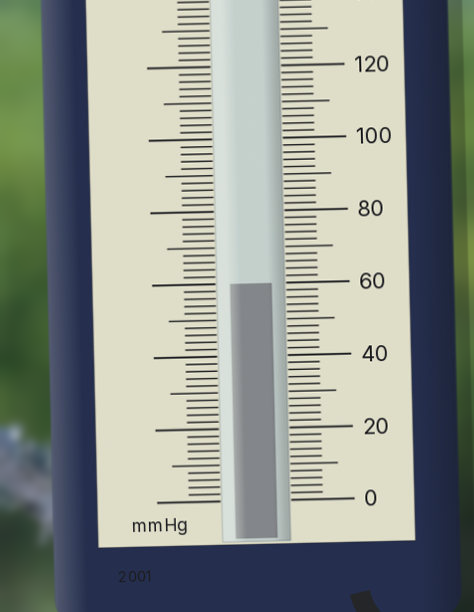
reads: **60** mmHg
